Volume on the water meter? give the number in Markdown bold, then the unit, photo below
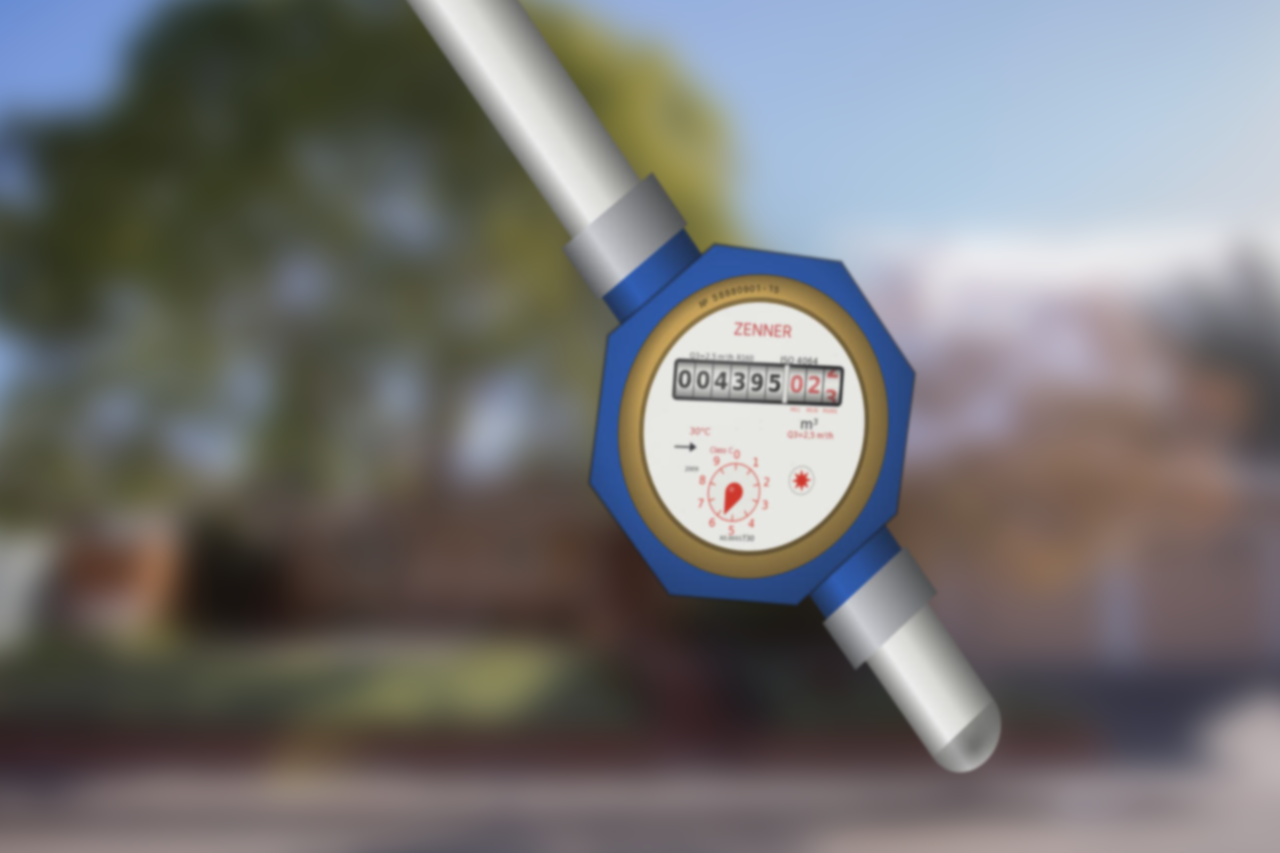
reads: **4395.0225** m³
